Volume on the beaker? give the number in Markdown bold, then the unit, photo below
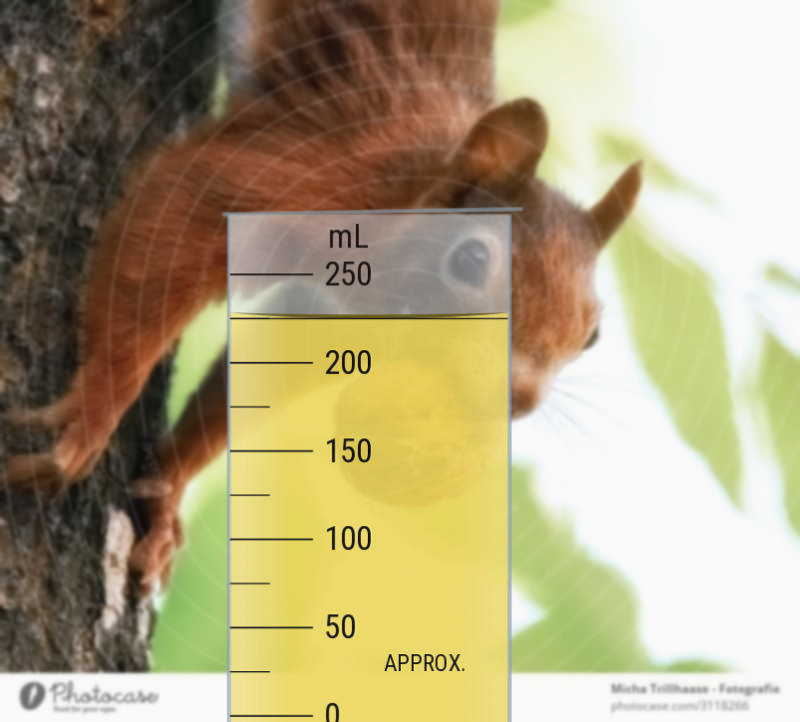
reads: **225** mL
